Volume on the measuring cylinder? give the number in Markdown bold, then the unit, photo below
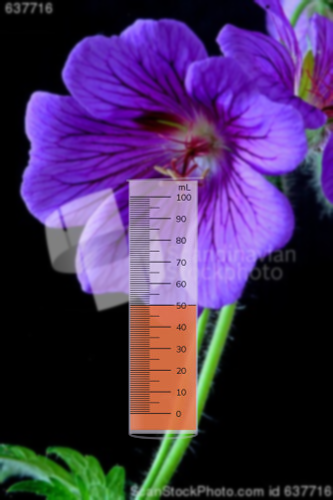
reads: **50** mL
